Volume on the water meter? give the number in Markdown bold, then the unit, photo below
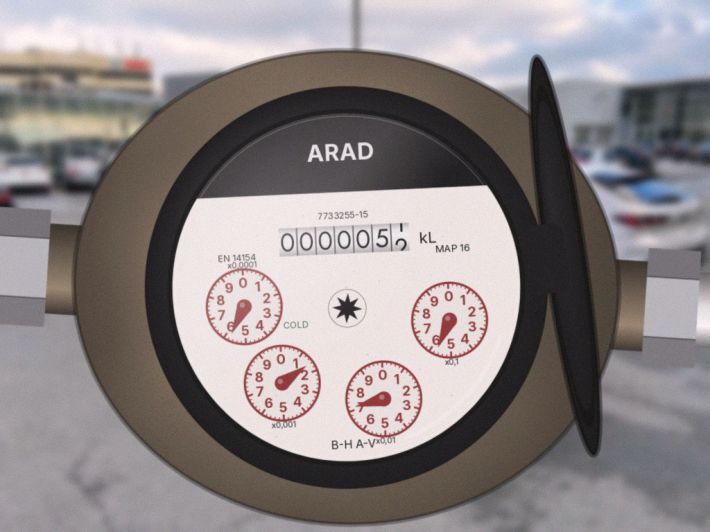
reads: **51.5715** kL
